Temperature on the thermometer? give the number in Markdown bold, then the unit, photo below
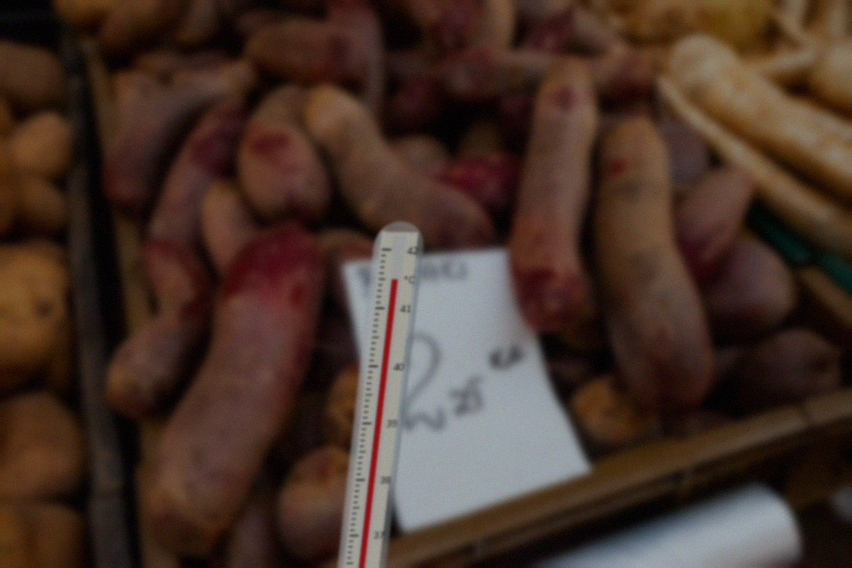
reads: **41.5** °C
